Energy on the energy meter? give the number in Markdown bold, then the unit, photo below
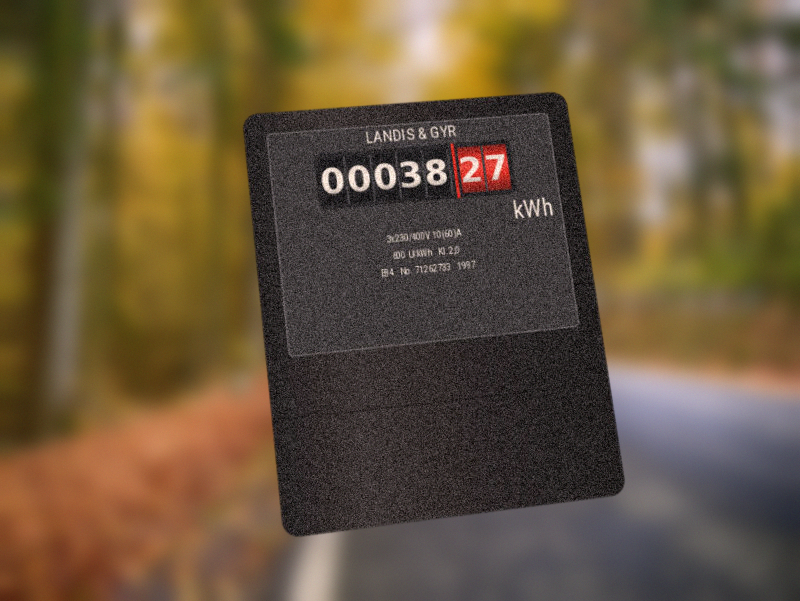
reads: **38.27** kWh
